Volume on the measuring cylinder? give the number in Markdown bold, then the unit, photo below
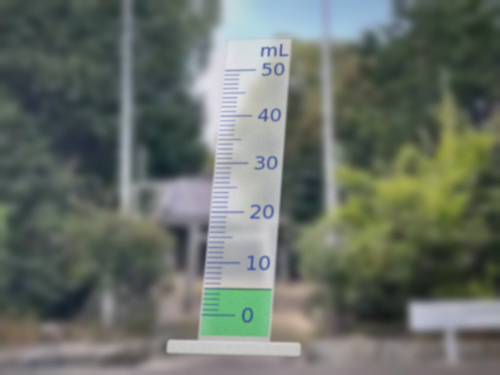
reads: **5** mL
